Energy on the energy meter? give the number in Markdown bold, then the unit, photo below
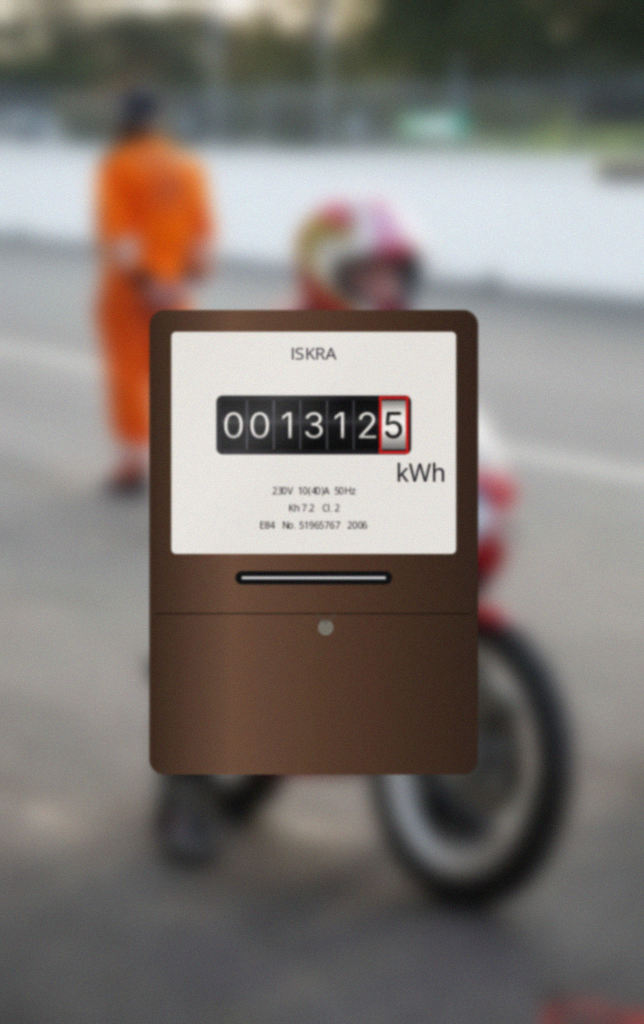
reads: **1312.5** kWh
